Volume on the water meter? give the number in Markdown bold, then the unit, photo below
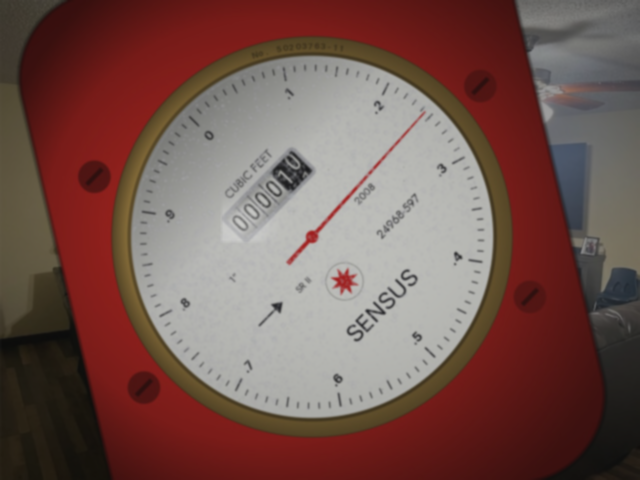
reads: **10.24** ft³
